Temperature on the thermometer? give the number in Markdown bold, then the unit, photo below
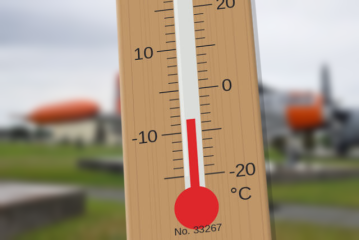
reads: **-7** °C
